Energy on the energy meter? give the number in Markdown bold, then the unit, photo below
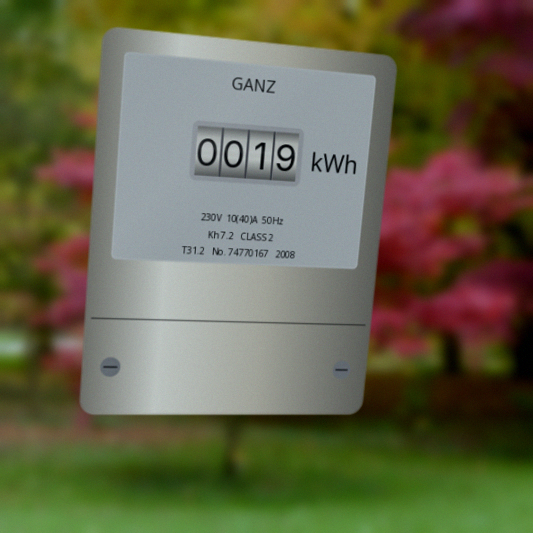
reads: **19** kWh
